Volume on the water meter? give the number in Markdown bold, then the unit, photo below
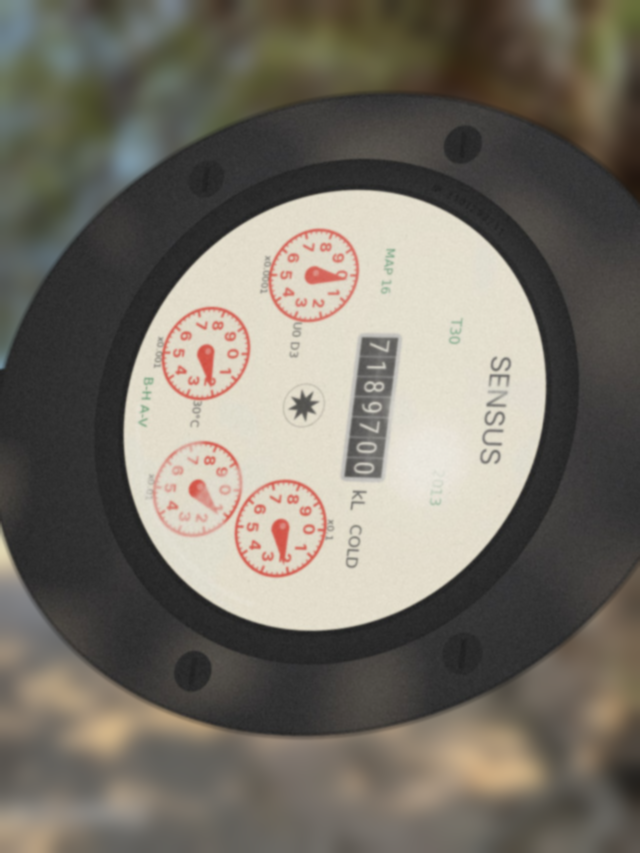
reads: **7189700.2120** kL
